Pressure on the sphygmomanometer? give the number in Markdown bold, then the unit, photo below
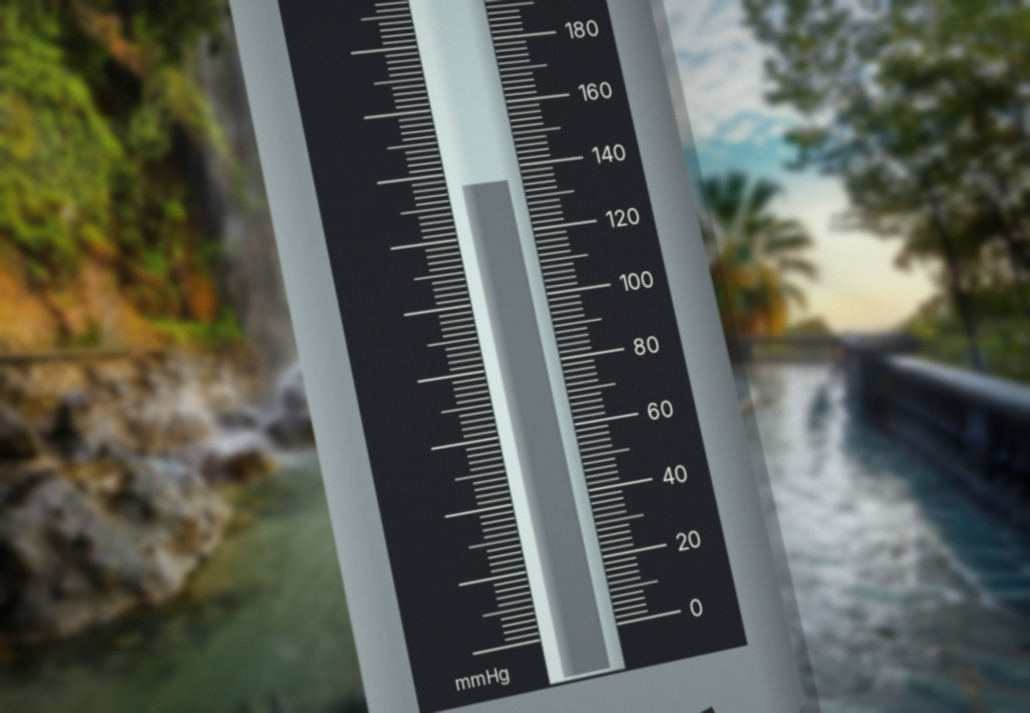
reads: **136** mmHg
